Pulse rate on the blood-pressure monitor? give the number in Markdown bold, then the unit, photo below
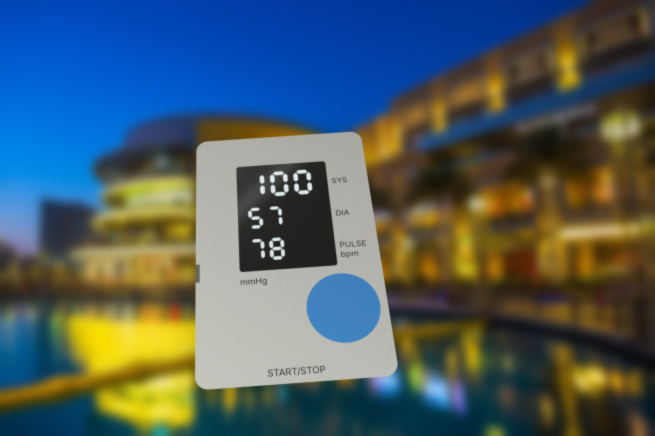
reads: **78** bpm
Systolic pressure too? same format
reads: **100** mmHg
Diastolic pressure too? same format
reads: **57** mmHg
